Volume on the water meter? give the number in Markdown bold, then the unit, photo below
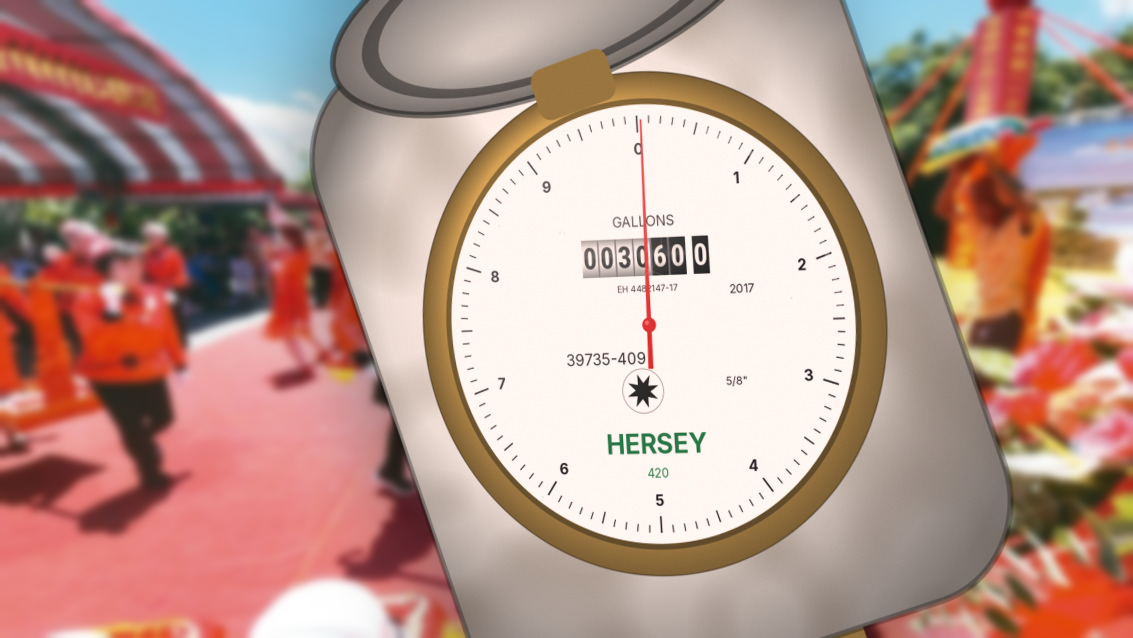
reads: **30600.0** gal
